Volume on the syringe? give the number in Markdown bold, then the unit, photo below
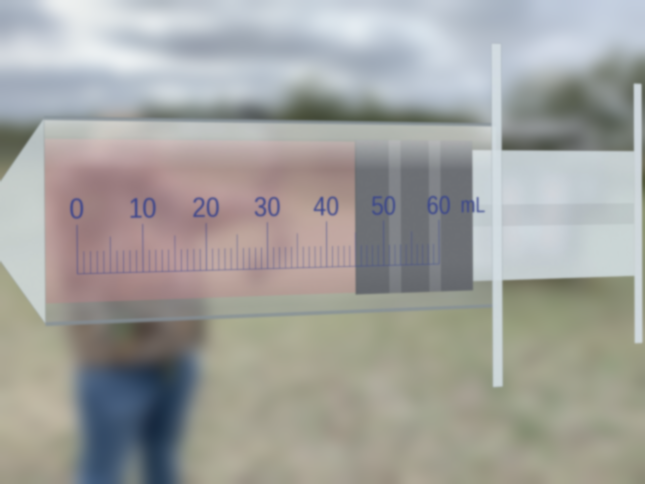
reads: **45** mL
